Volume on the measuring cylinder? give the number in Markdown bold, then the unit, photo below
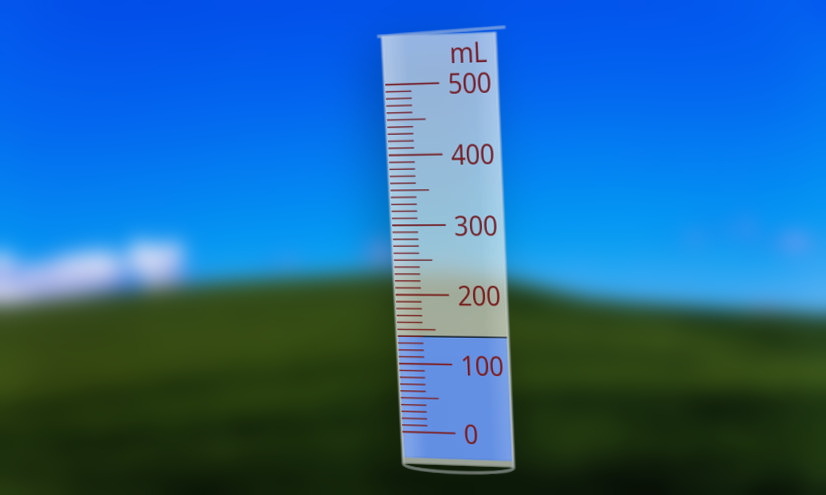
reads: **140** mL
